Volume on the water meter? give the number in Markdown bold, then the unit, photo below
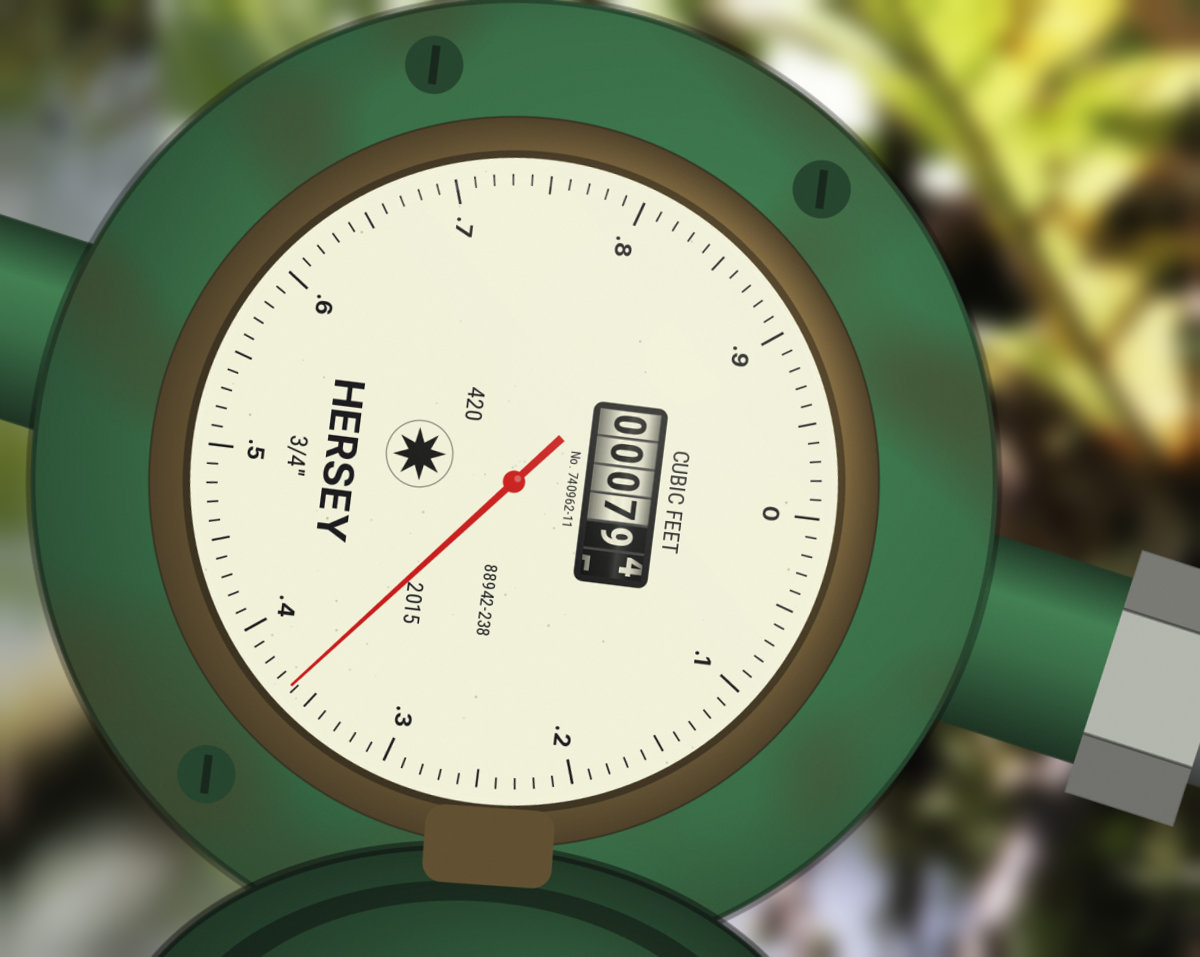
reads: **794.36** ft³
